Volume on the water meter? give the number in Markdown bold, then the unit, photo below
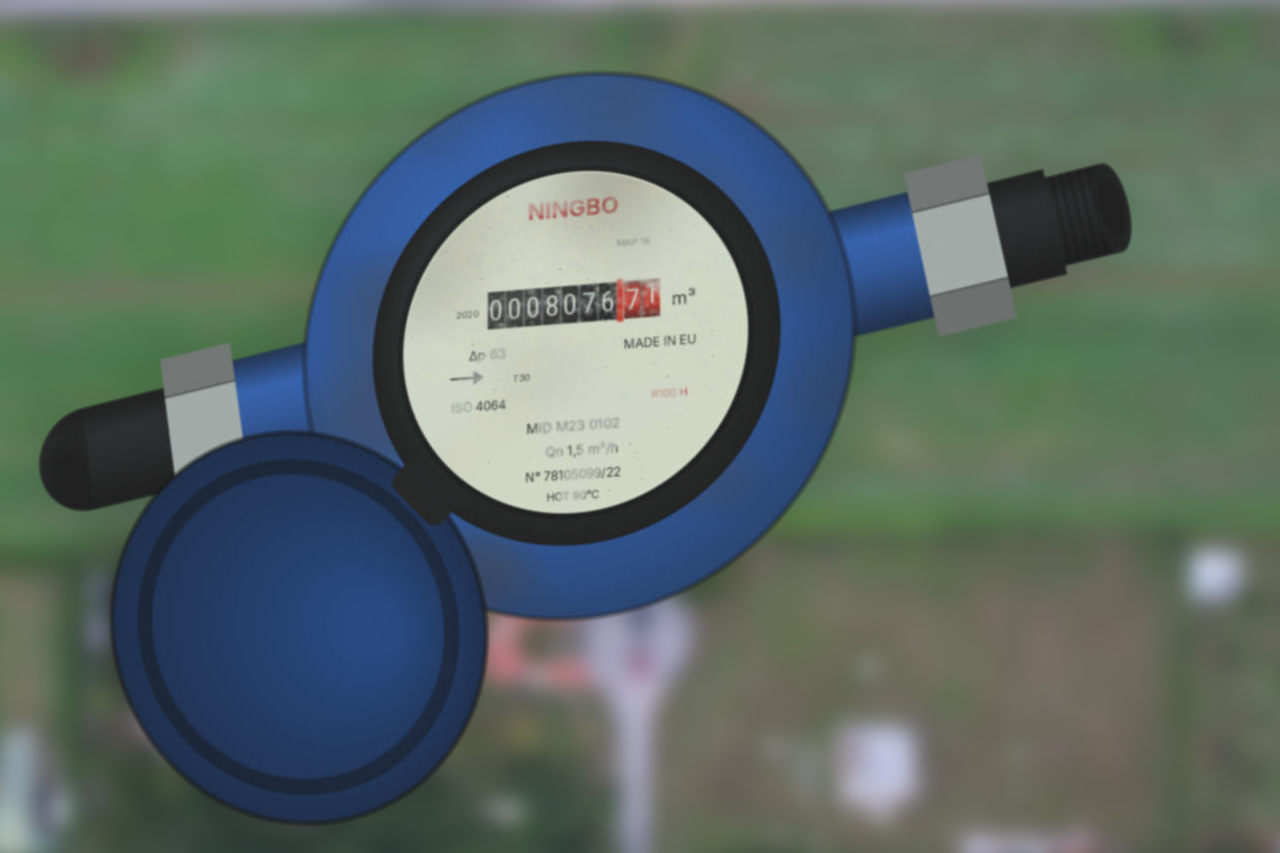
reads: **8076.71** m³
